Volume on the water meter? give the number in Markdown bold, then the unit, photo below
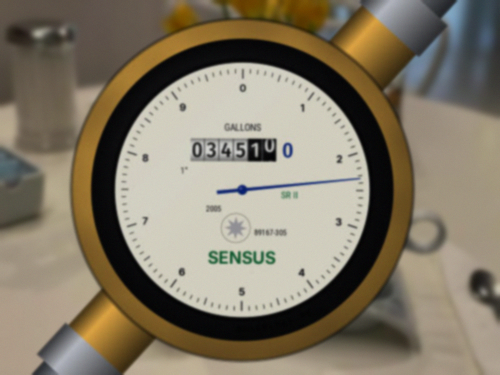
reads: **345102.3** gal
